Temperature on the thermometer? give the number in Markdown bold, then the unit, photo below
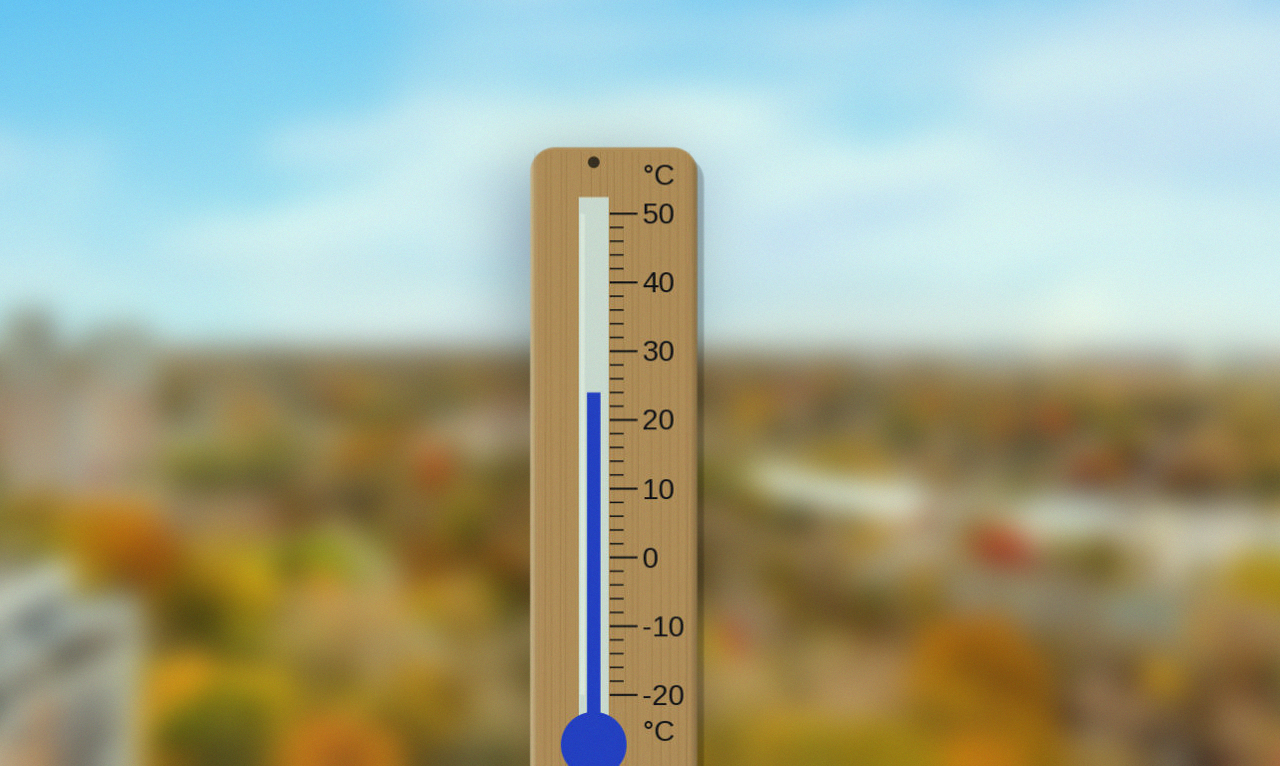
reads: **24** °C
